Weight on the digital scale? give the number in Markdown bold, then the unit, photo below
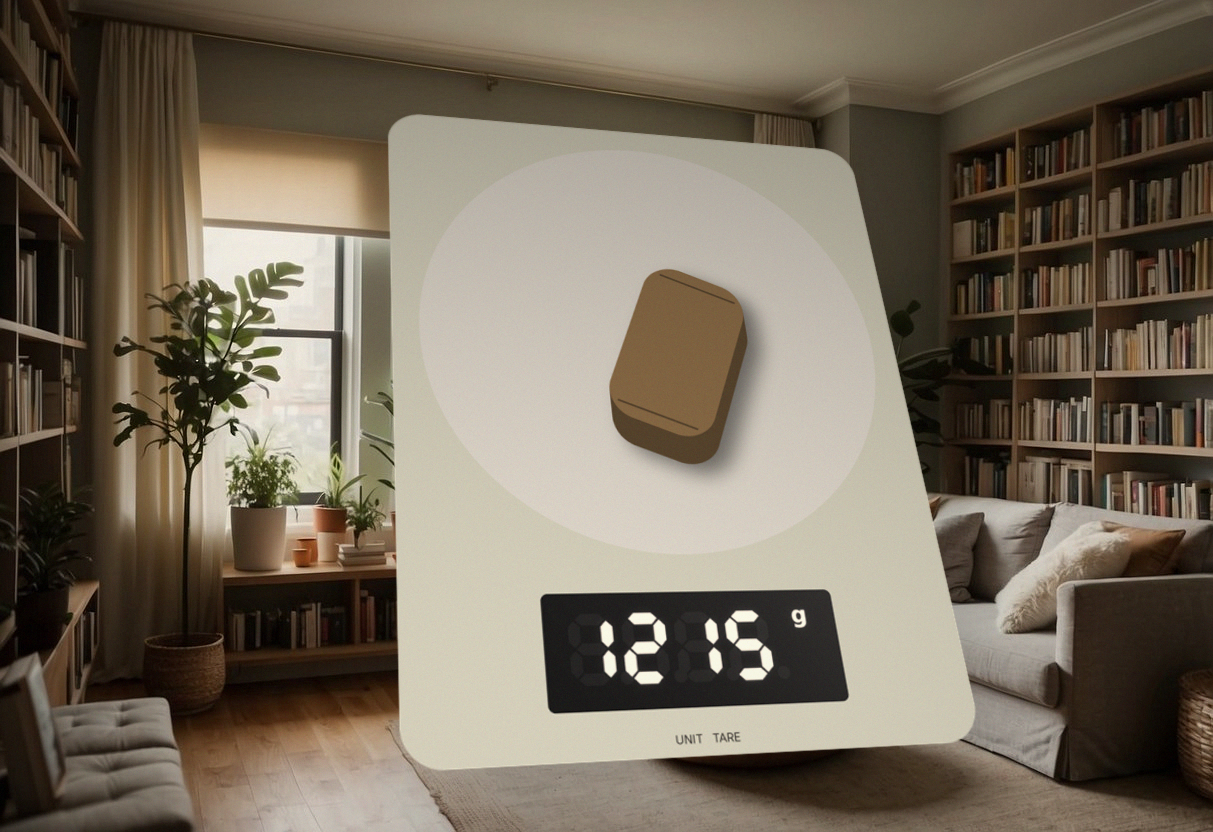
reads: **1215** g
